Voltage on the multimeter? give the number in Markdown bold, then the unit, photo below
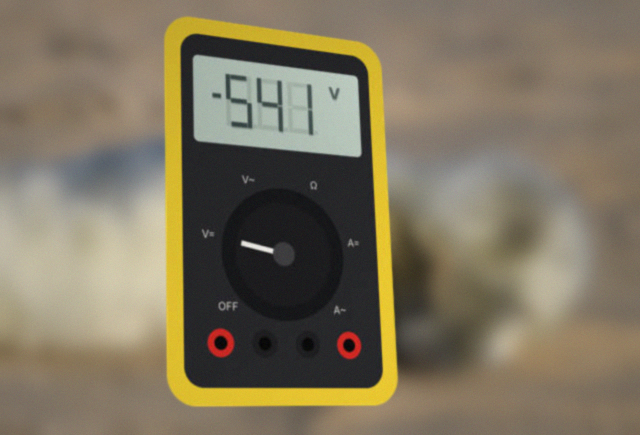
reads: **-541** V
